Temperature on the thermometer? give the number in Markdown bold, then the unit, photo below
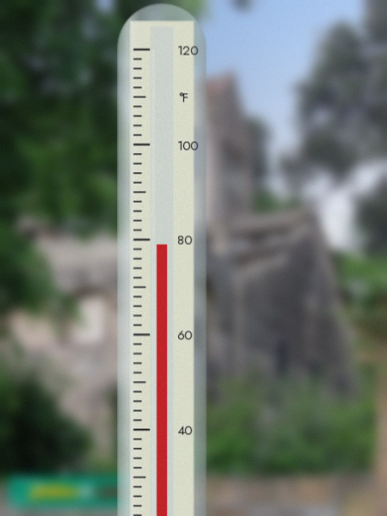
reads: **79** °F
